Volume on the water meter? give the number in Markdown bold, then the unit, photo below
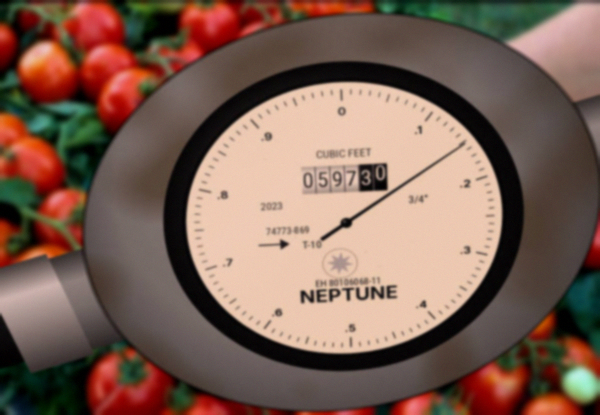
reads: **59730.15** ft³
